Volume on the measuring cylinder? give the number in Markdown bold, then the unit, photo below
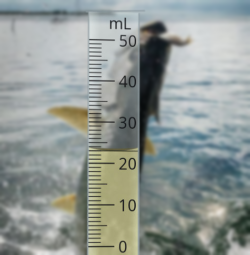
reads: **23** mL
